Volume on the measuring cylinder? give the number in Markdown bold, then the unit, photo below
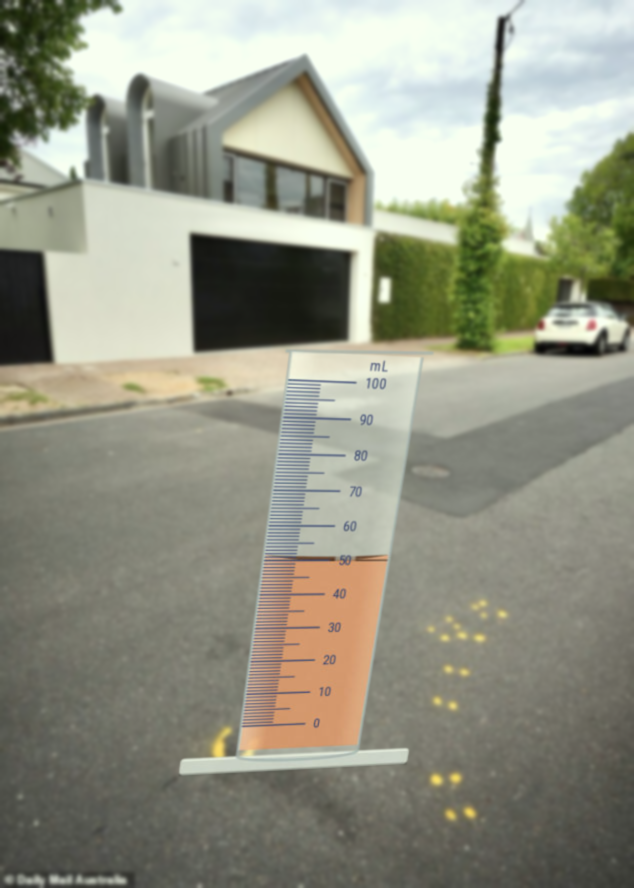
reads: **50** mL
